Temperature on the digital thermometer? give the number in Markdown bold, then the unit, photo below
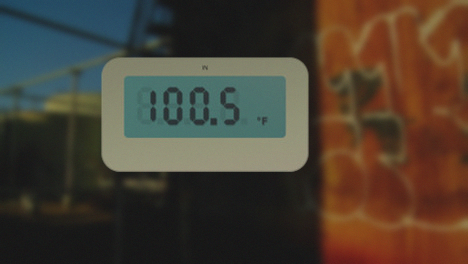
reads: **100.5** °F
